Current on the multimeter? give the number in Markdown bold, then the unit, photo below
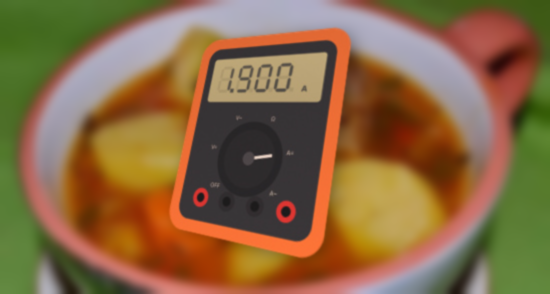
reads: **1.900** A
